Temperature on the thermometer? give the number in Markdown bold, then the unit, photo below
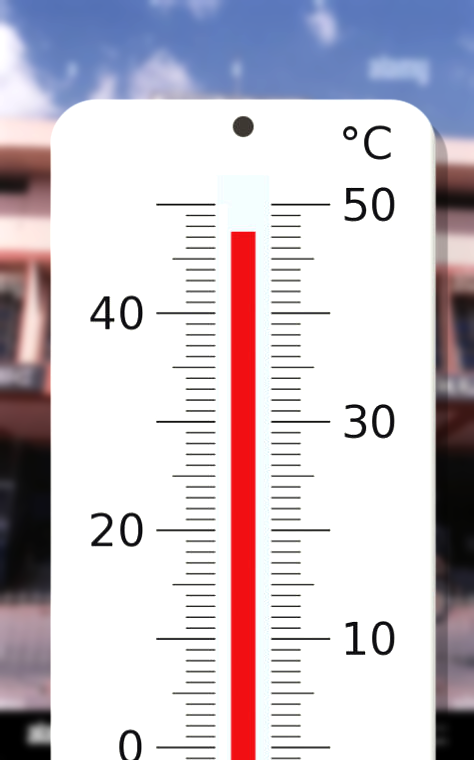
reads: **47.5** °C
